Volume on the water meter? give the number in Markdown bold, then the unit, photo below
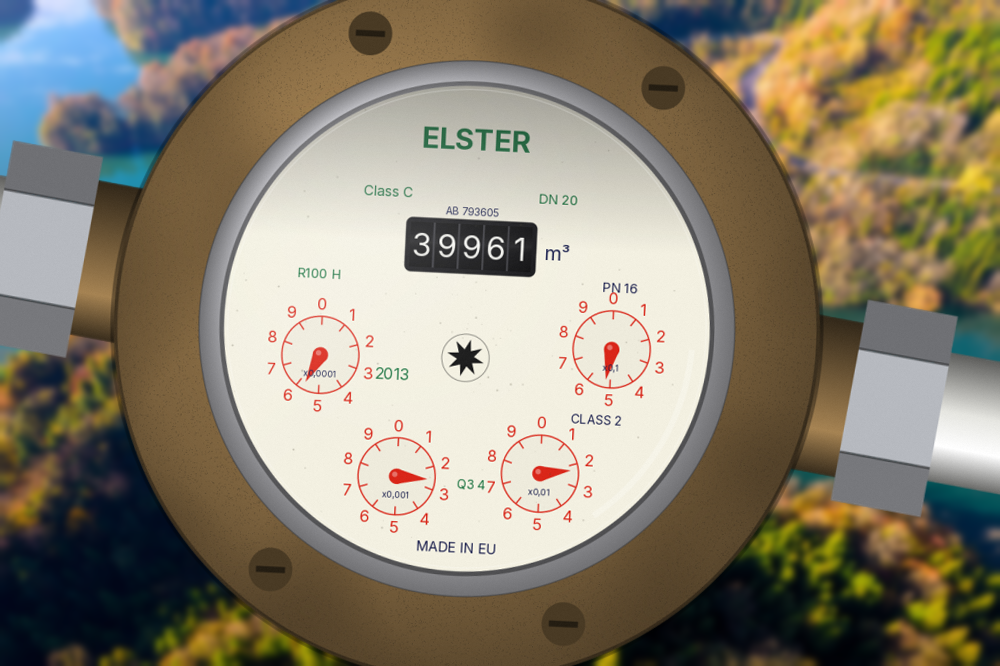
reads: **39961.5225** m³
